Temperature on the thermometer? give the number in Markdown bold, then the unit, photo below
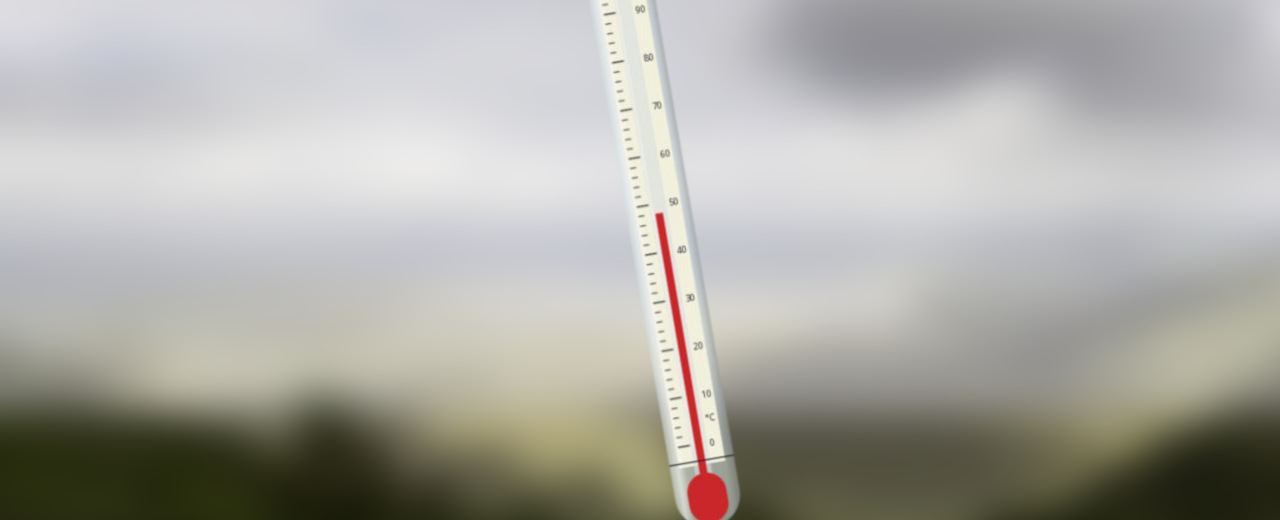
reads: **48** °C
